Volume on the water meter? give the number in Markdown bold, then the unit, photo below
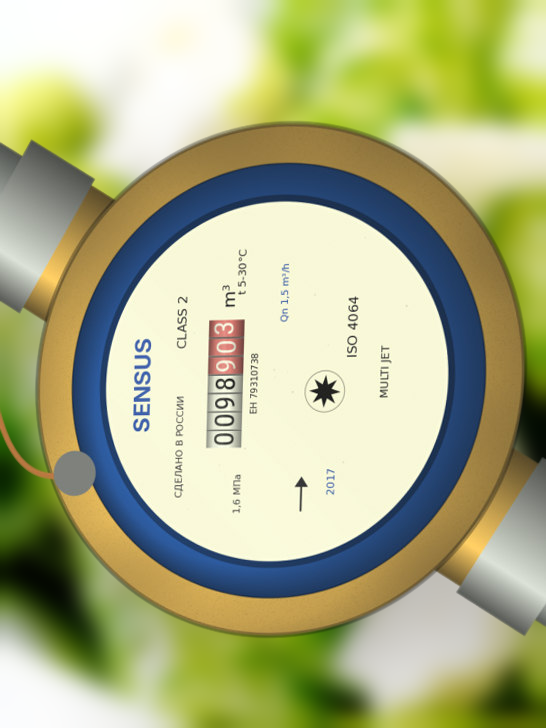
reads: **98.903** m³
